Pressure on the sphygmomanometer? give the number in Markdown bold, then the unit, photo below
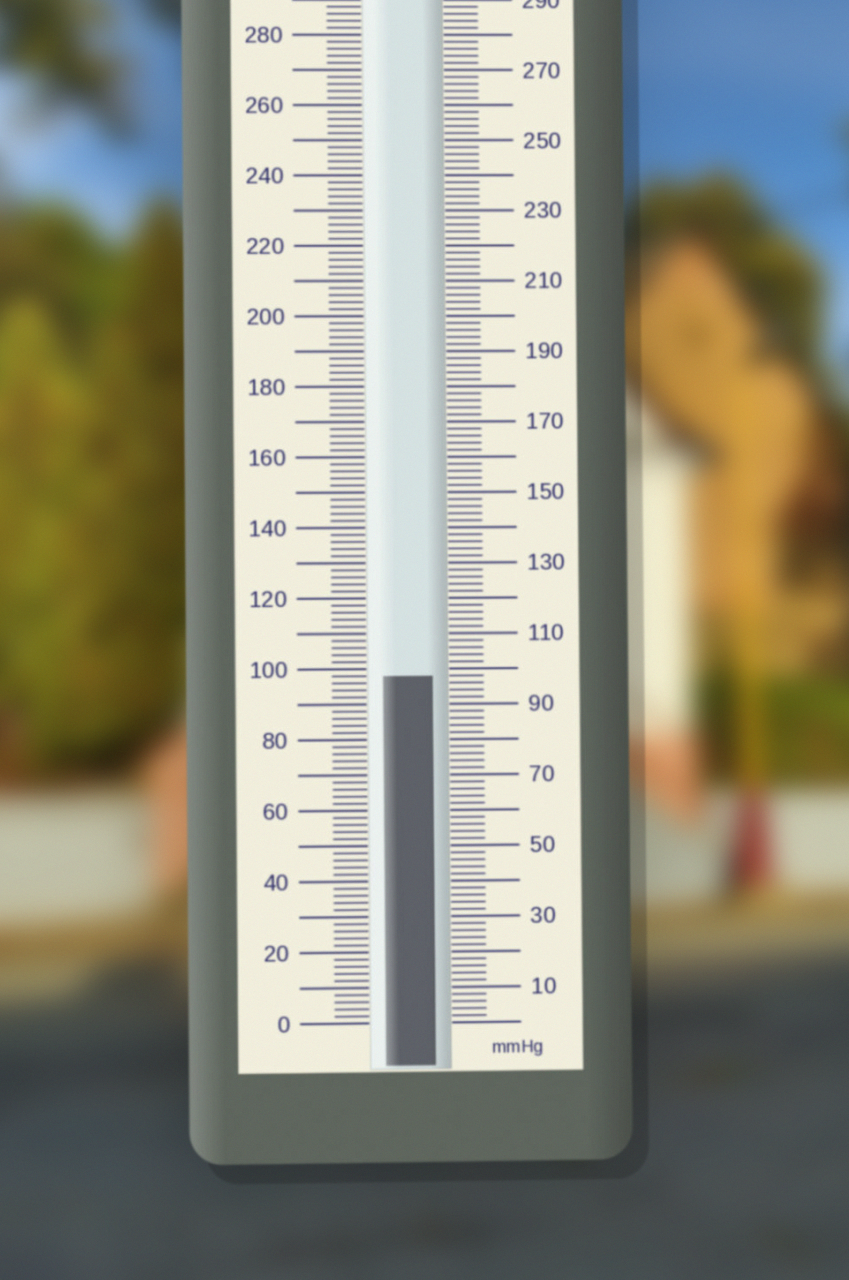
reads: **98** mmHg
